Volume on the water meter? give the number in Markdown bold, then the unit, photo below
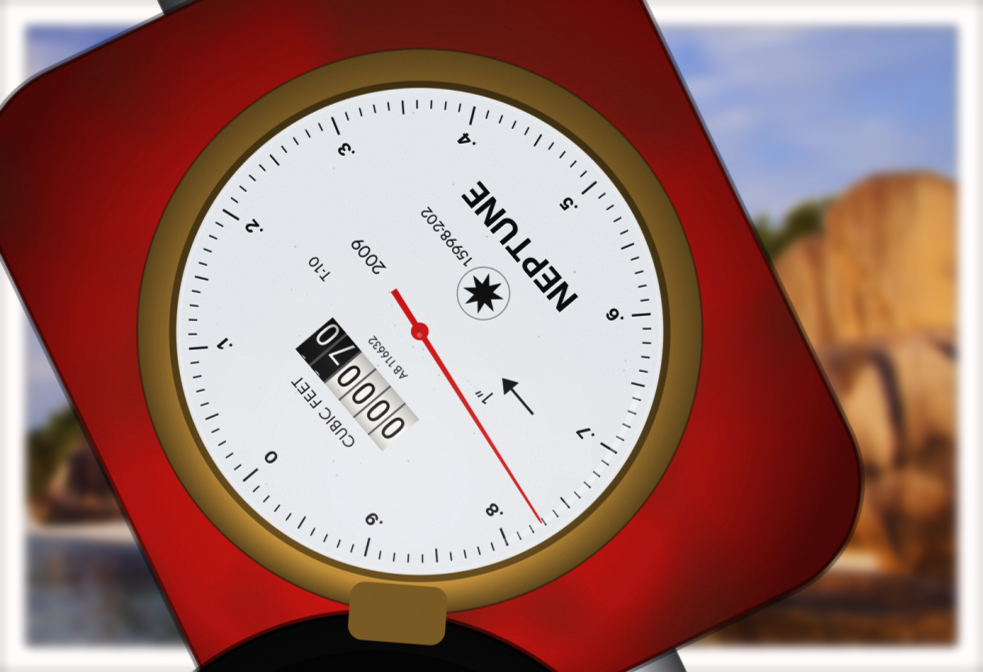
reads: **69.77** ft³
